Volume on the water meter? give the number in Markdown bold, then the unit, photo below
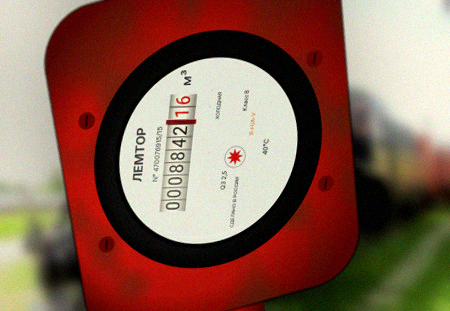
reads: **8842.16** m³
